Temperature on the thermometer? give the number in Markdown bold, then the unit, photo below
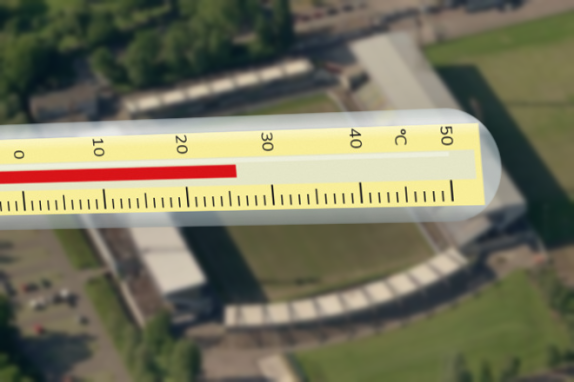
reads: **26** °C
